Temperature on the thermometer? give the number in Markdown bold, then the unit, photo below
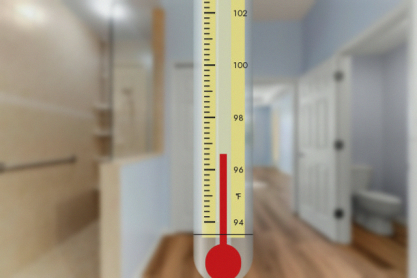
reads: **96.6** °F
